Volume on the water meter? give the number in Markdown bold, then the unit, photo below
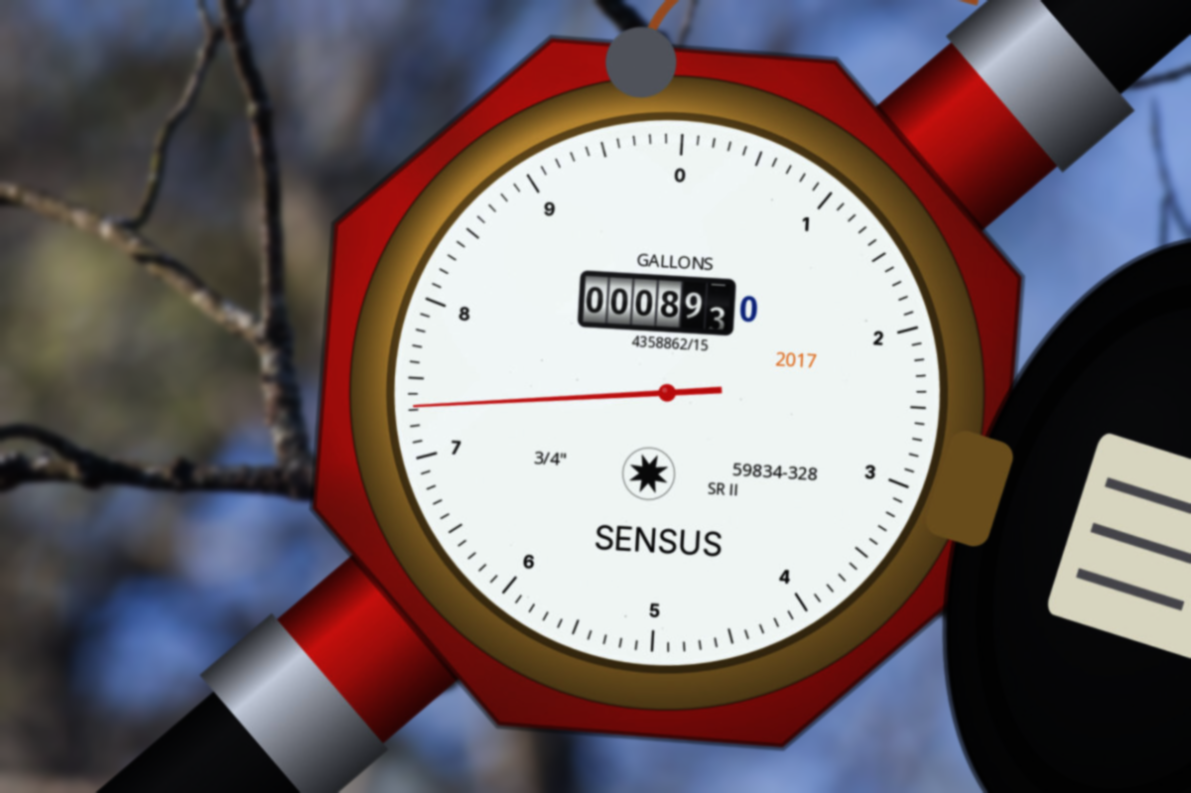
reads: **8927.3** gal
